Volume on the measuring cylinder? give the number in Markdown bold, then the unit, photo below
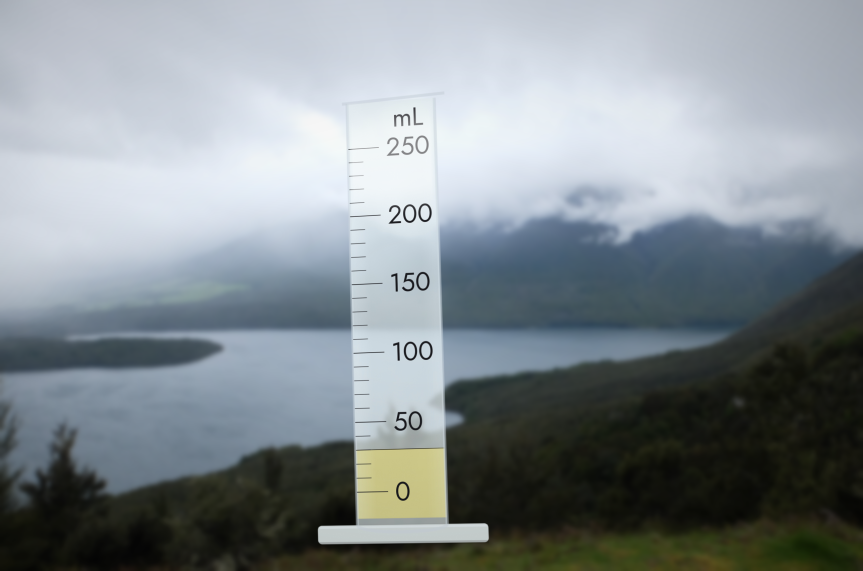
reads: **30** mL
